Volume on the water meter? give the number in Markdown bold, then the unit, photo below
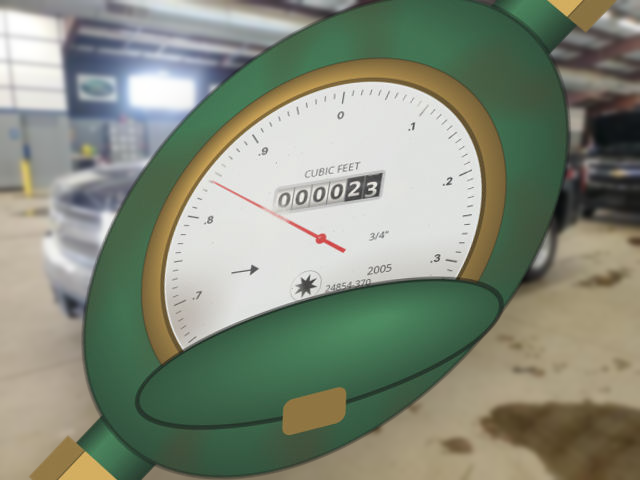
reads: **22.84** ft³
